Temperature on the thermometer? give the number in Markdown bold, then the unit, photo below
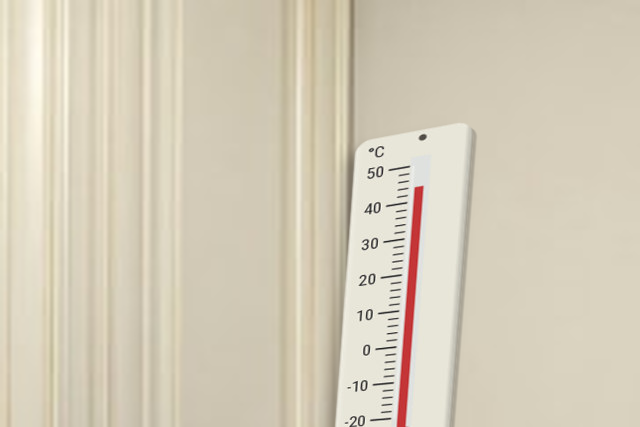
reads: **44** °C
